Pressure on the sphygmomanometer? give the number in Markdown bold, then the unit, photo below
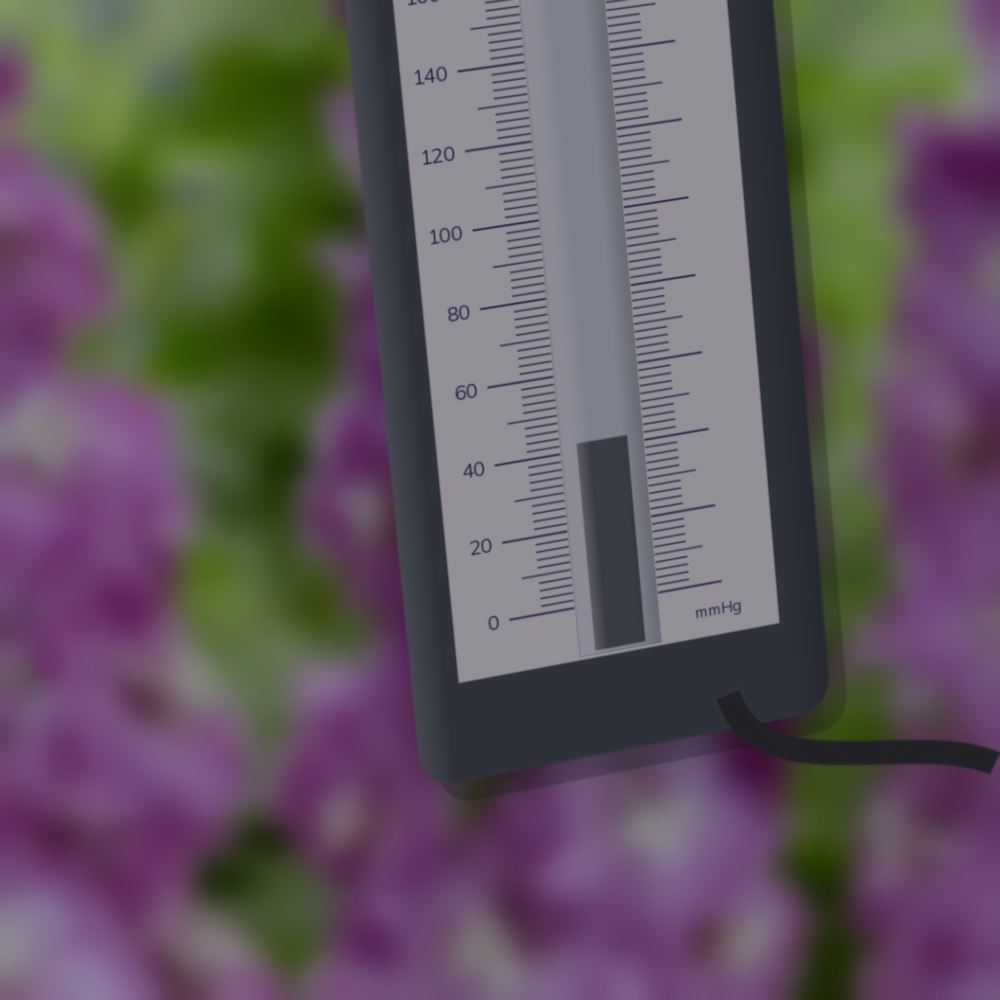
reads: **42** mmHg
